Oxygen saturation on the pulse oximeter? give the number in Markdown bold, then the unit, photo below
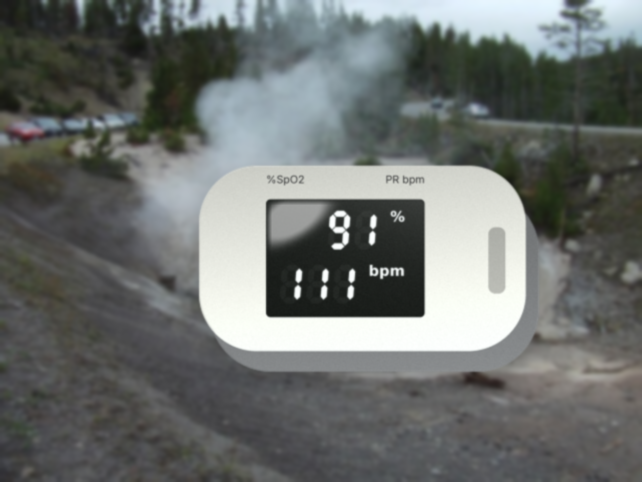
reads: **91** %
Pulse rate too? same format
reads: **111** bpm
